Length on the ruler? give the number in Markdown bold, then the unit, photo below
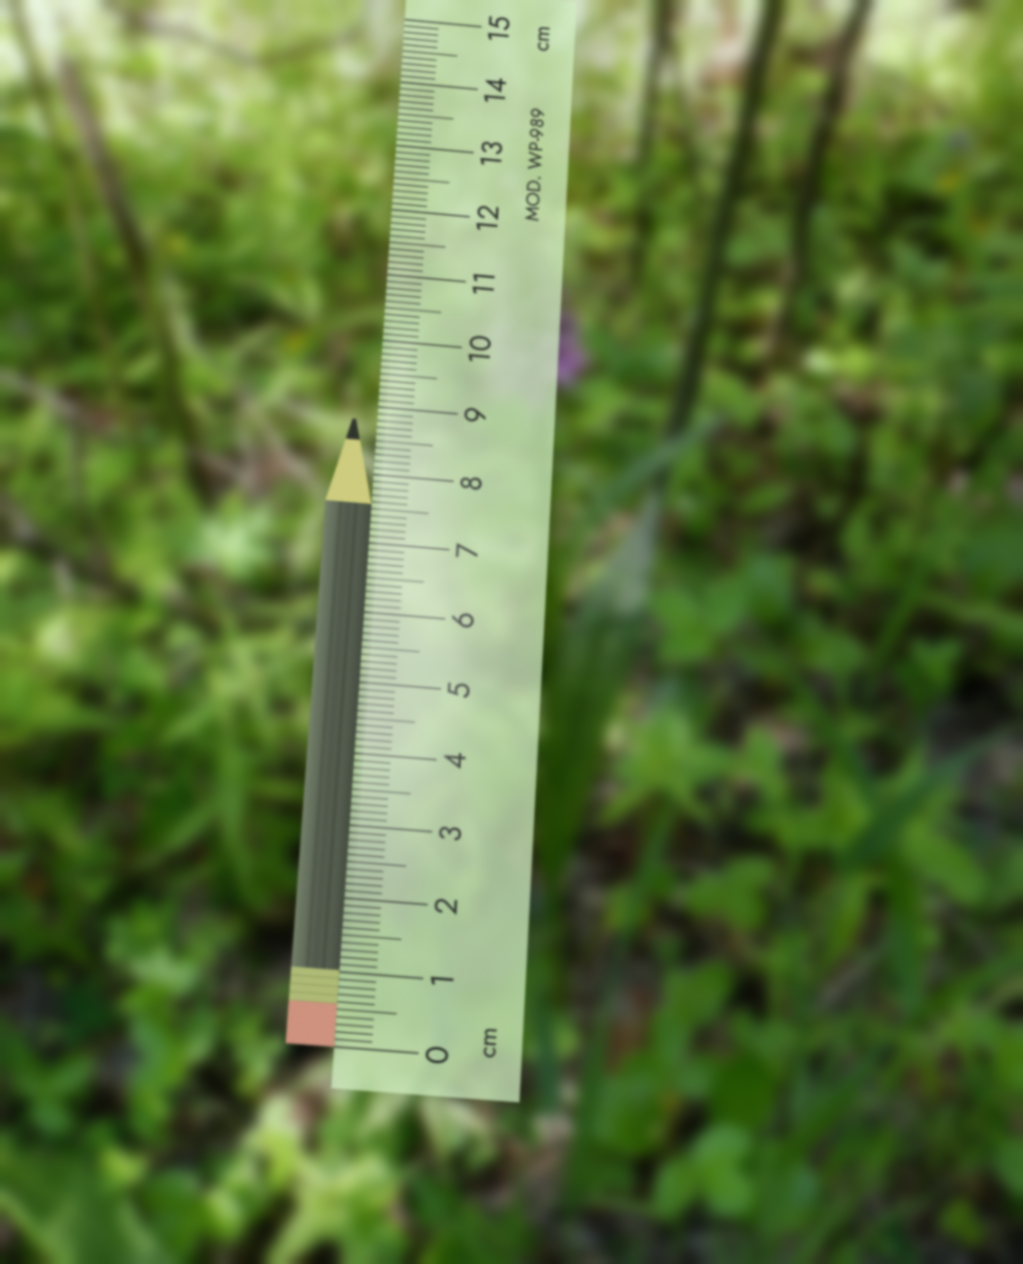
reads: **8.8** cm
